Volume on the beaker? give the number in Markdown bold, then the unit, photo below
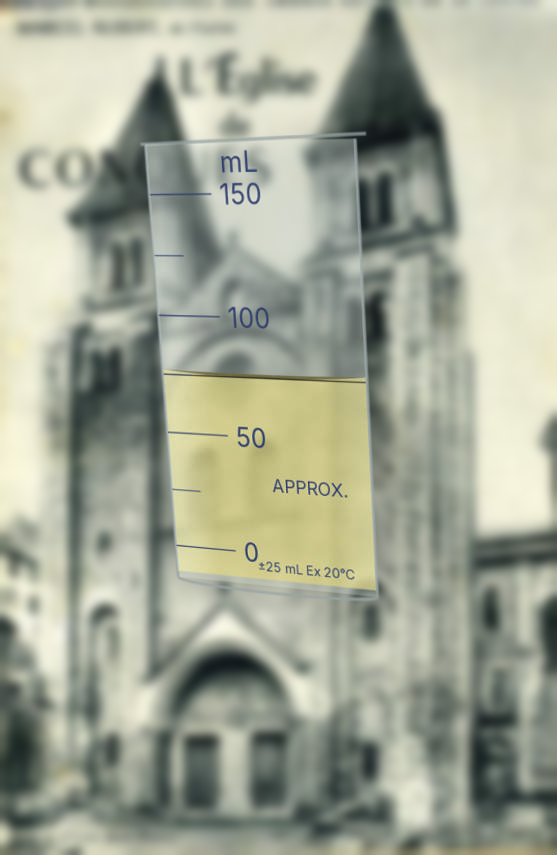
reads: **75** mL
